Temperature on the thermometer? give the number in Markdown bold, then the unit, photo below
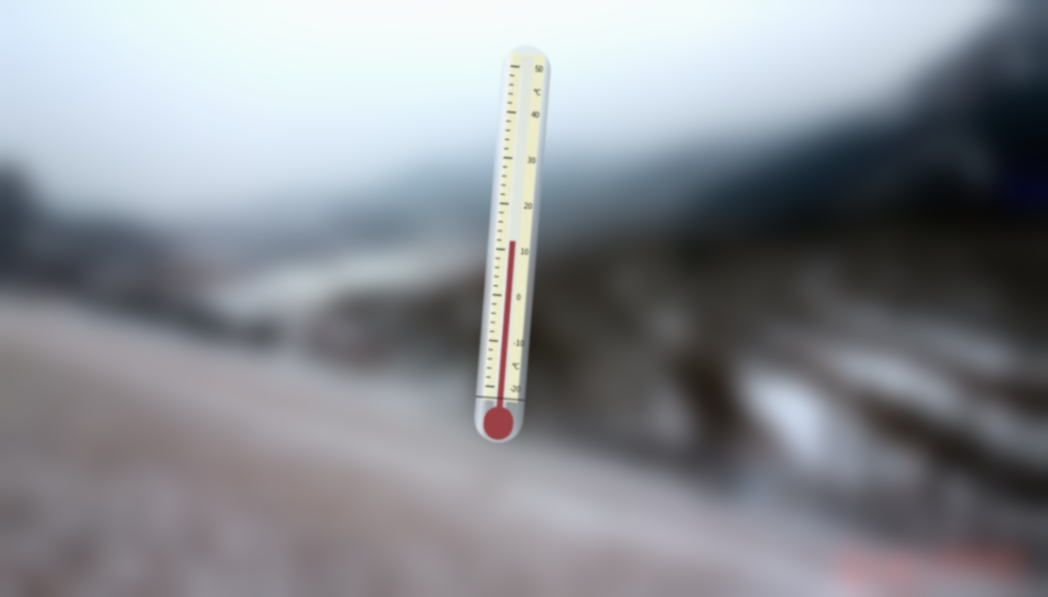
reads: **12** °C
